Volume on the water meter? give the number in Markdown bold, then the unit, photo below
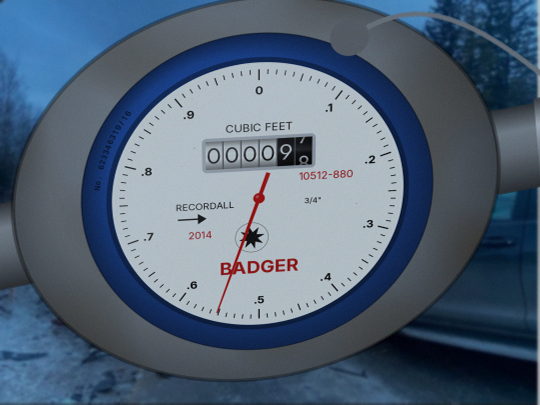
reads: **97.55** ft³
